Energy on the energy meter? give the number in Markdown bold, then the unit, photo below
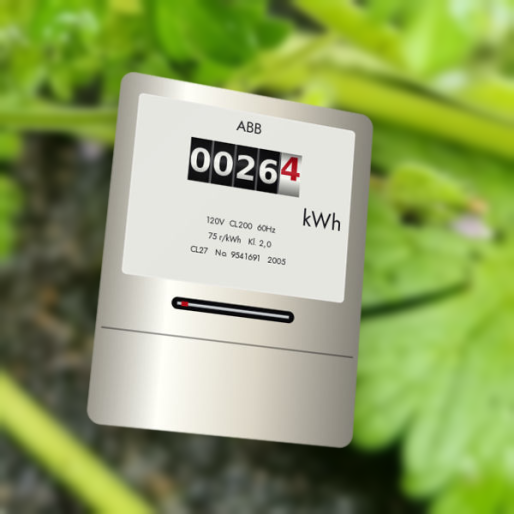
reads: **26.4** kWh
